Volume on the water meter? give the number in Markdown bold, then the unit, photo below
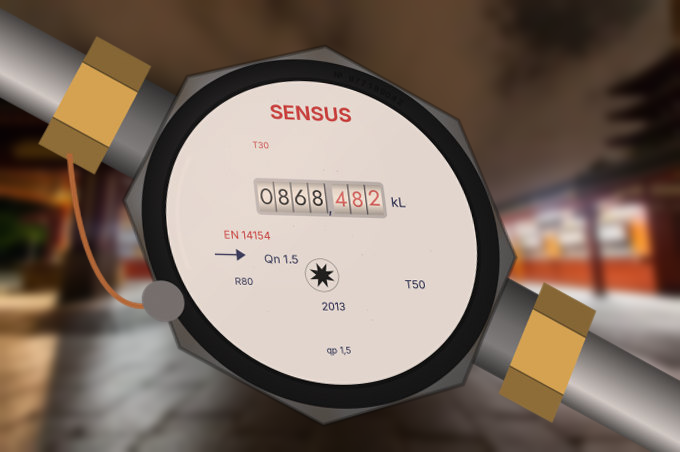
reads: **868.482** kL
